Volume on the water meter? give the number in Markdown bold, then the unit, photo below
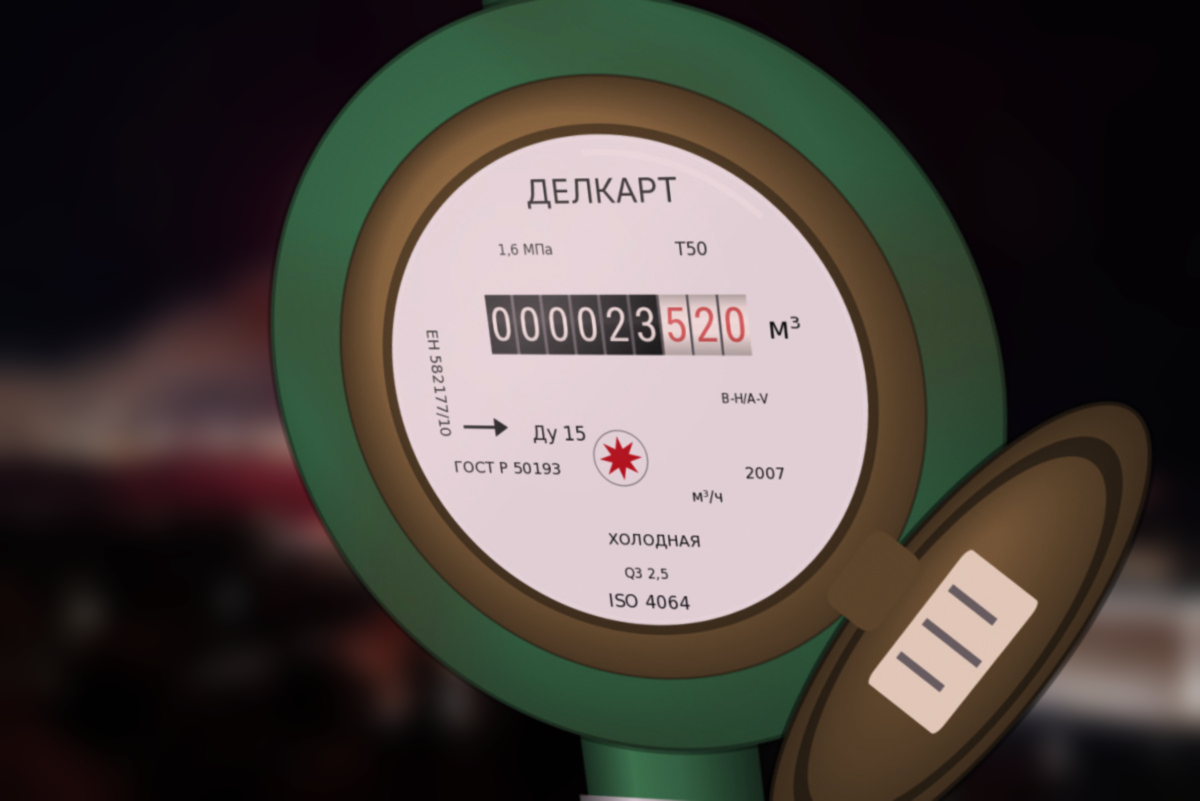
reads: **23.520** m³
